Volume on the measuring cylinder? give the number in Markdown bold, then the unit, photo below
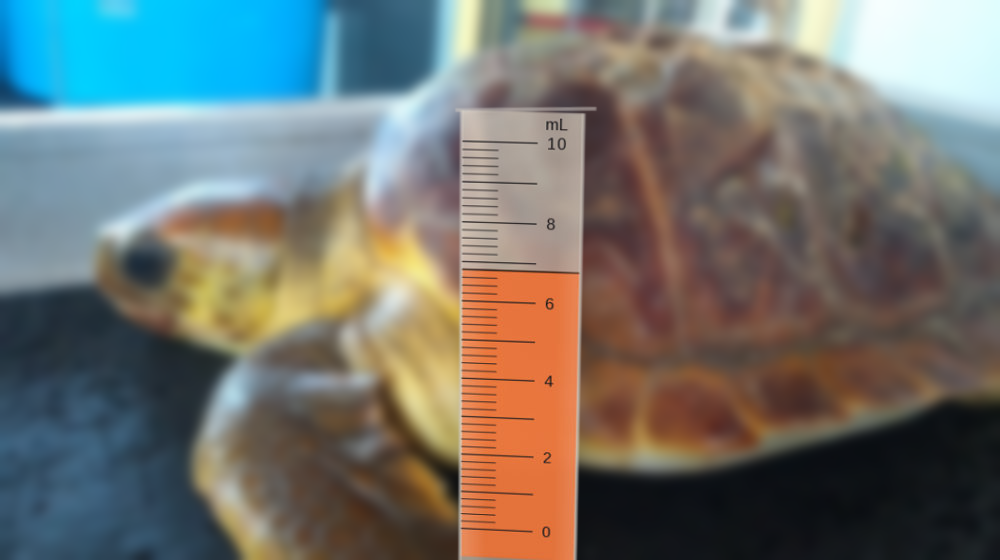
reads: **6.8** mL
